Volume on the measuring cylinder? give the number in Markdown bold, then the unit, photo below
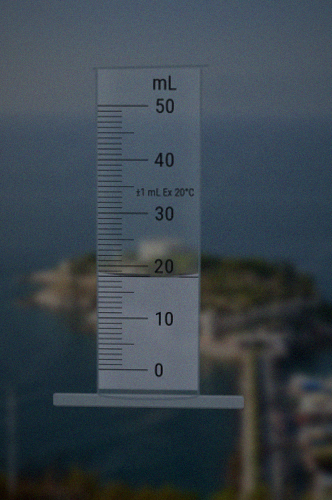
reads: **18** mL
